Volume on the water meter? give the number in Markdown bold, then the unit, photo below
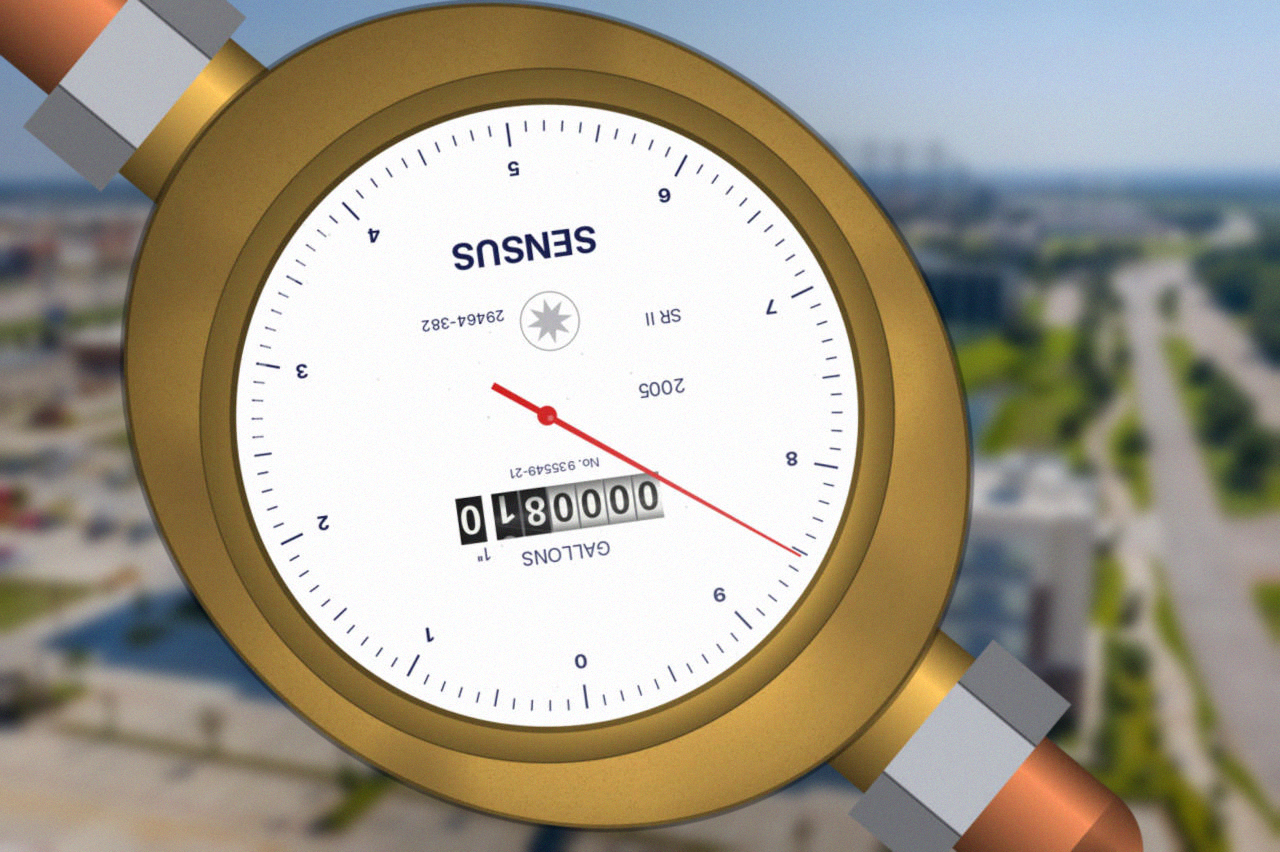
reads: **808.5** gal
